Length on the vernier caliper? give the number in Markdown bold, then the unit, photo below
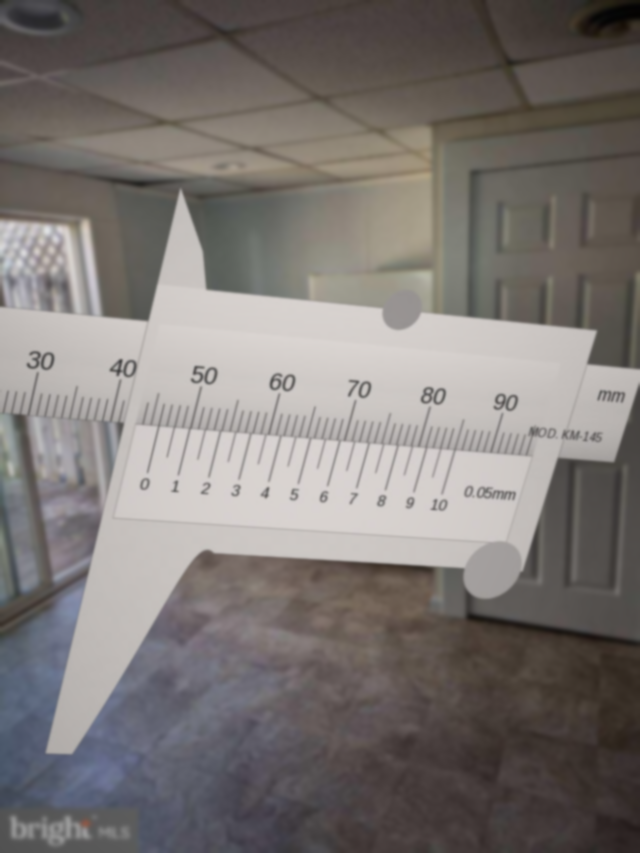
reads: **46.0** mm
